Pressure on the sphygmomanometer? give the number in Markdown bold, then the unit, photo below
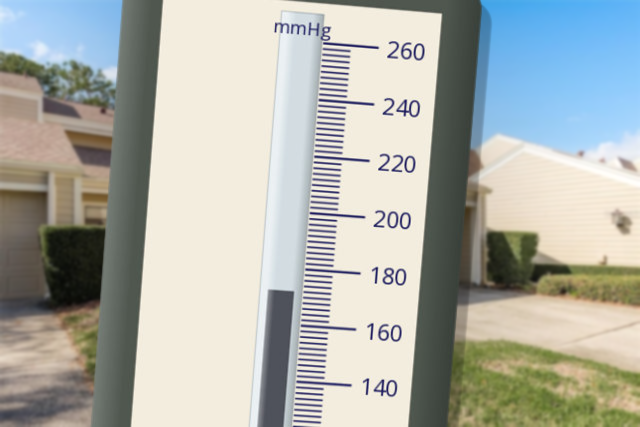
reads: **172** mmHg
